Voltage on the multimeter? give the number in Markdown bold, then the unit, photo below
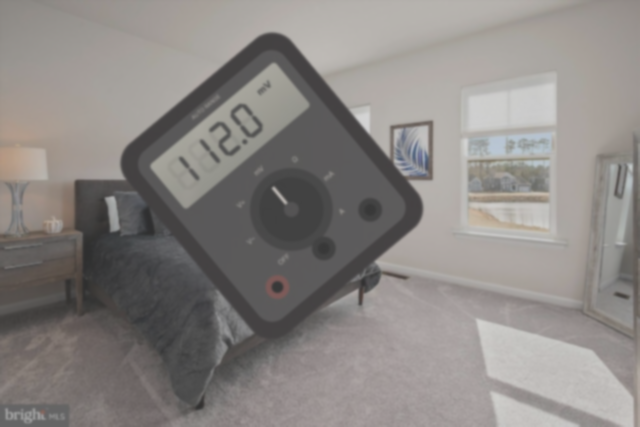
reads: **112.0** mV
